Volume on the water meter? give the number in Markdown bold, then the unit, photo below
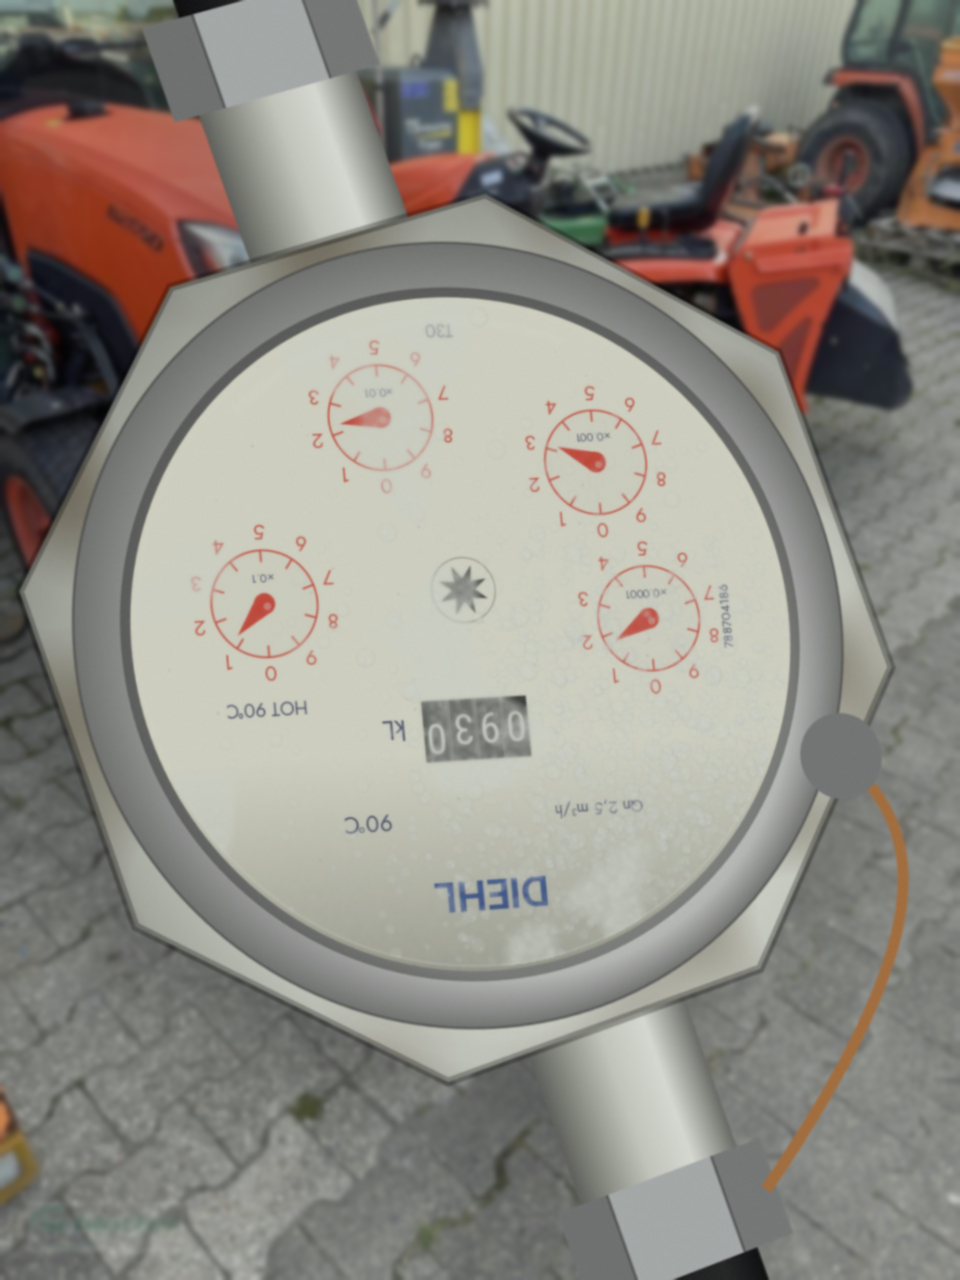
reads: **930.1231** kL
